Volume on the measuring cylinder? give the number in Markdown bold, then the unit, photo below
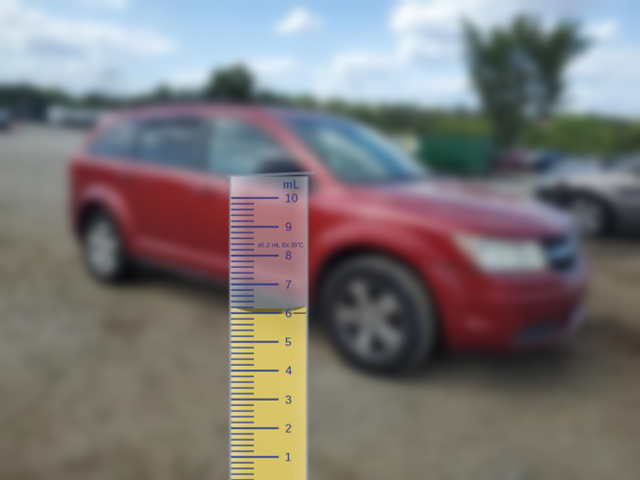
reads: **6** mL
